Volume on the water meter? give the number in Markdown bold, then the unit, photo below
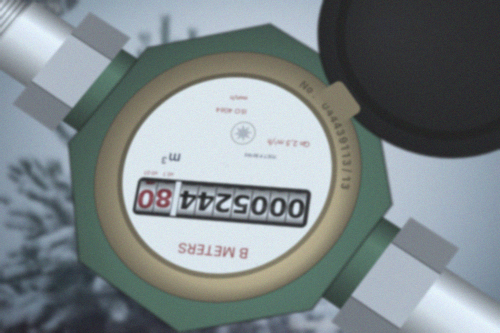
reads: **5244.80** m³
